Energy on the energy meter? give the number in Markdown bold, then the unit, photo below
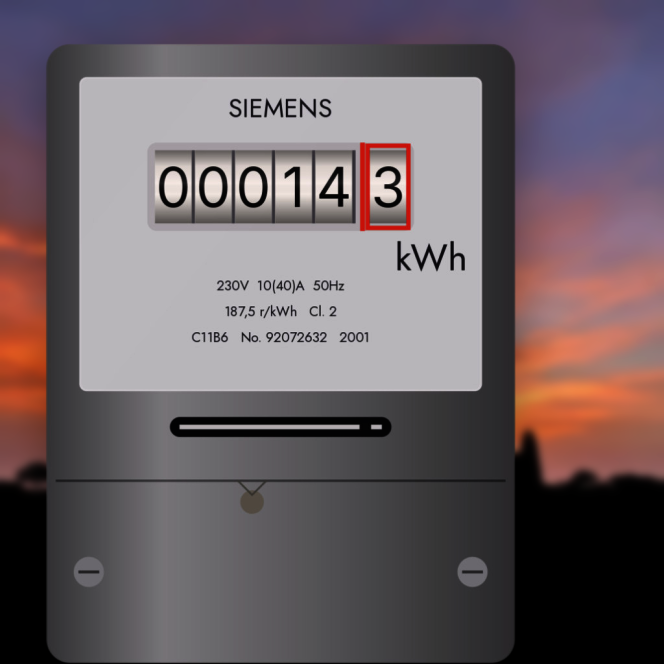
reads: **14.3** kWh
